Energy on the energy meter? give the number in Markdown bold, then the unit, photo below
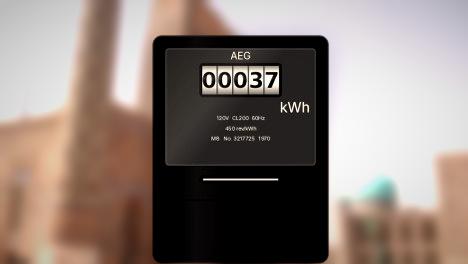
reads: **37** kWh
